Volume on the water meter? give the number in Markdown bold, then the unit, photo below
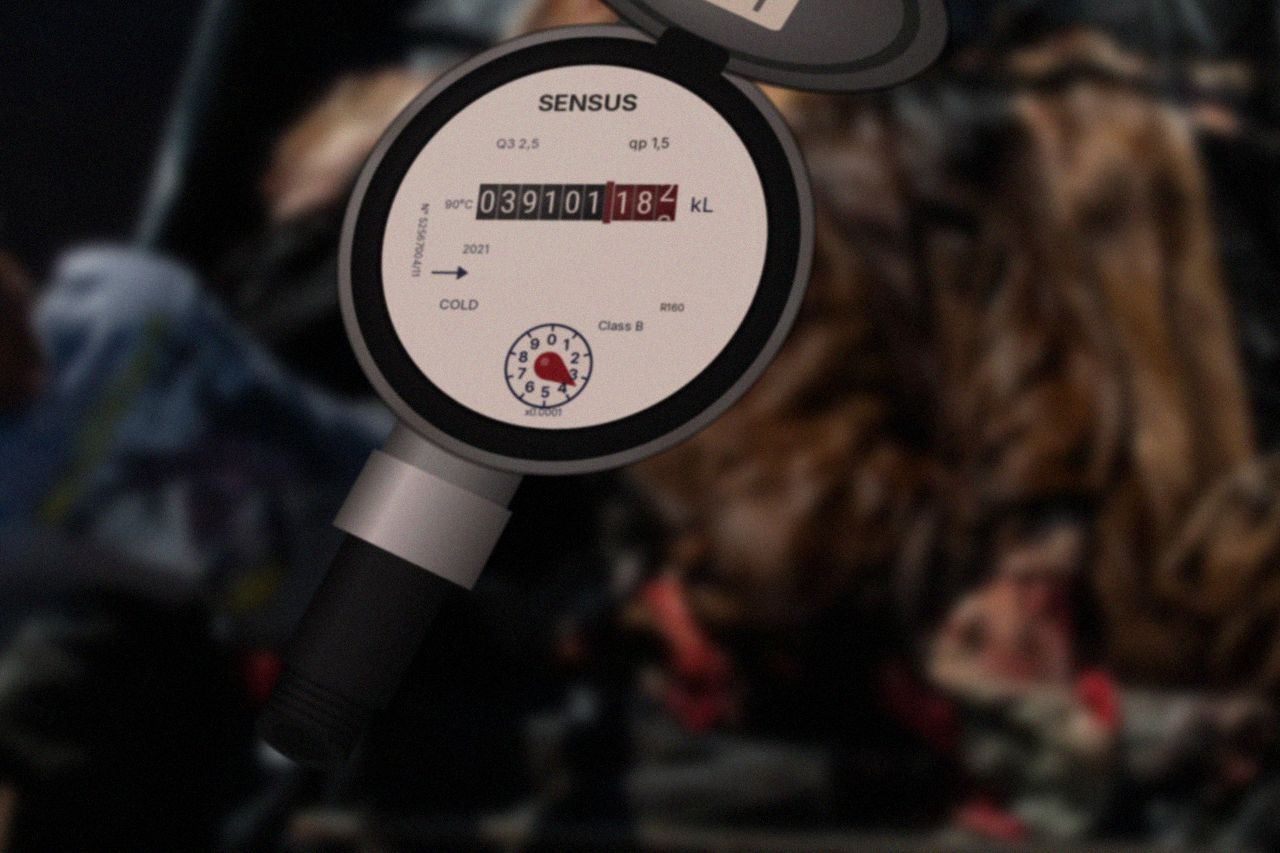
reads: **39101.1823** kL
